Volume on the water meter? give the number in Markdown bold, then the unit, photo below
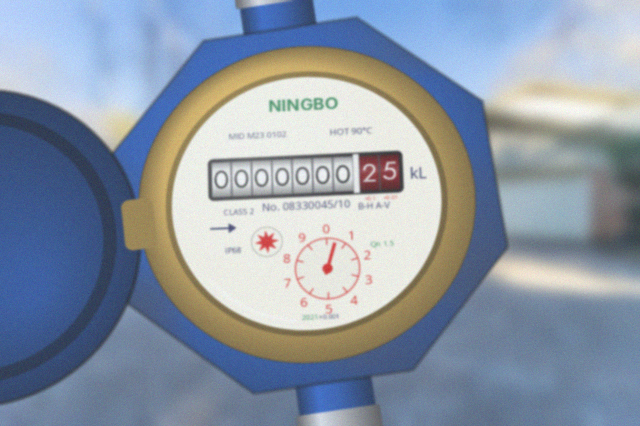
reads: **0.250** kL
